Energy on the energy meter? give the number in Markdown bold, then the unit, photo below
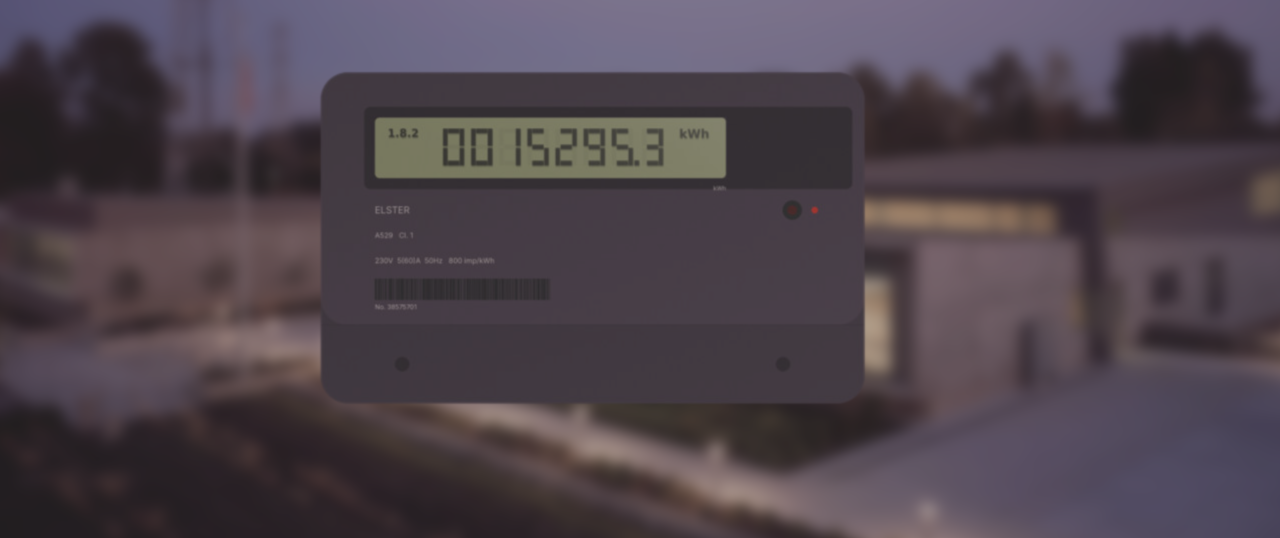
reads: **15295.3** kWh
